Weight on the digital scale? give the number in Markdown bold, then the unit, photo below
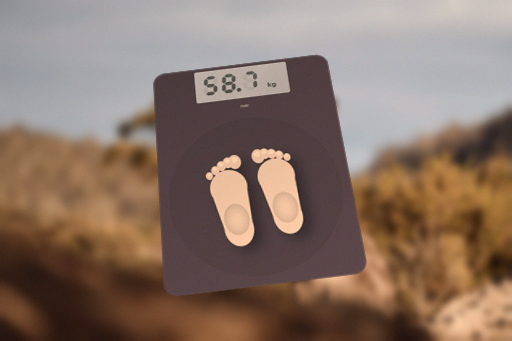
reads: **58.7** kg
